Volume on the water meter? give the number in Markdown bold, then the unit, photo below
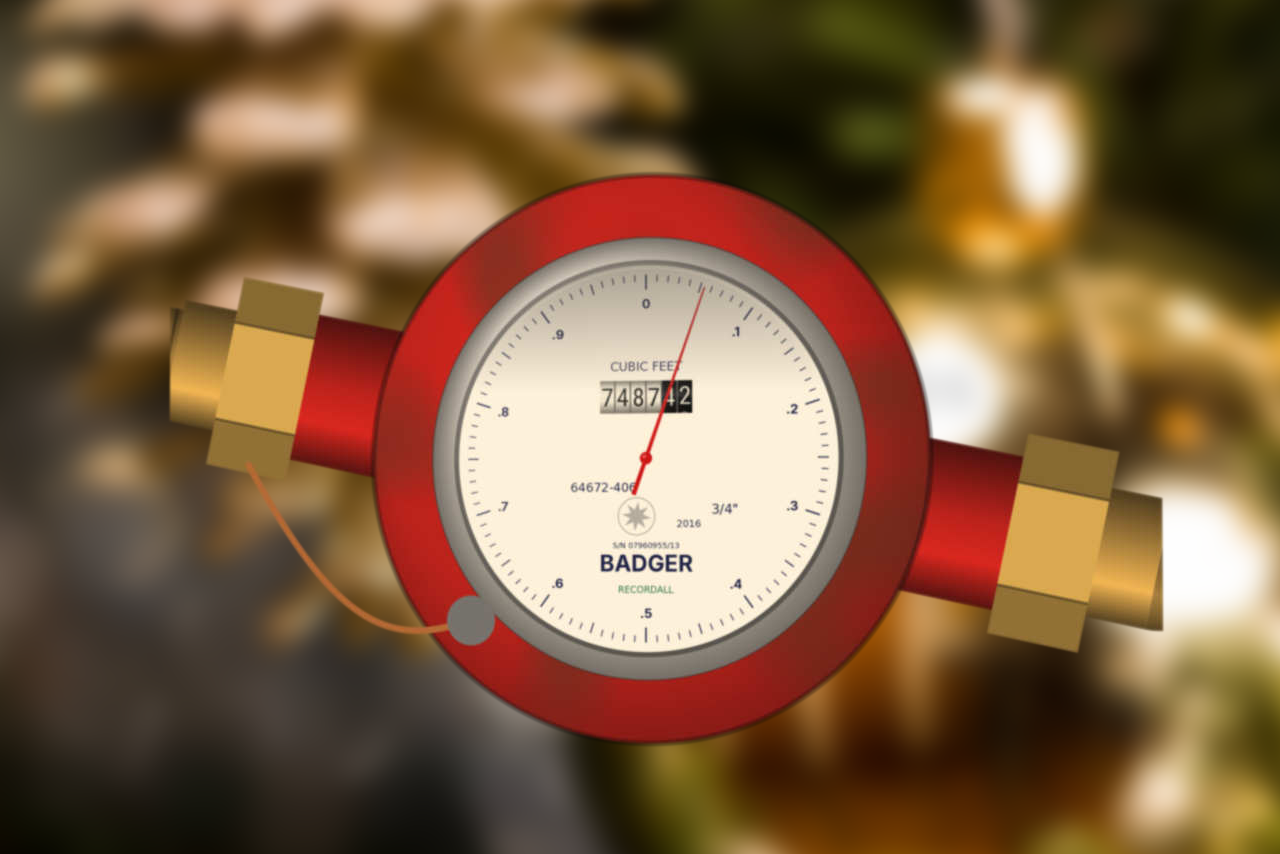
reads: **748742.05** ft³
